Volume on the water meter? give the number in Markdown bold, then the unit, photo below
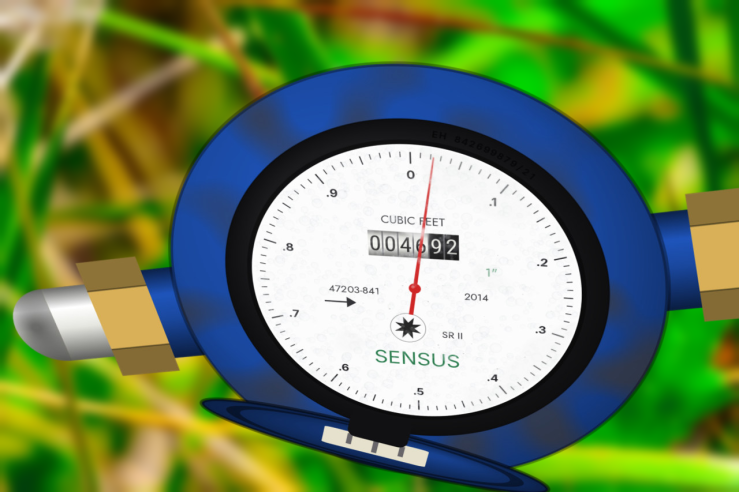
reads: **4692.02** ft³
